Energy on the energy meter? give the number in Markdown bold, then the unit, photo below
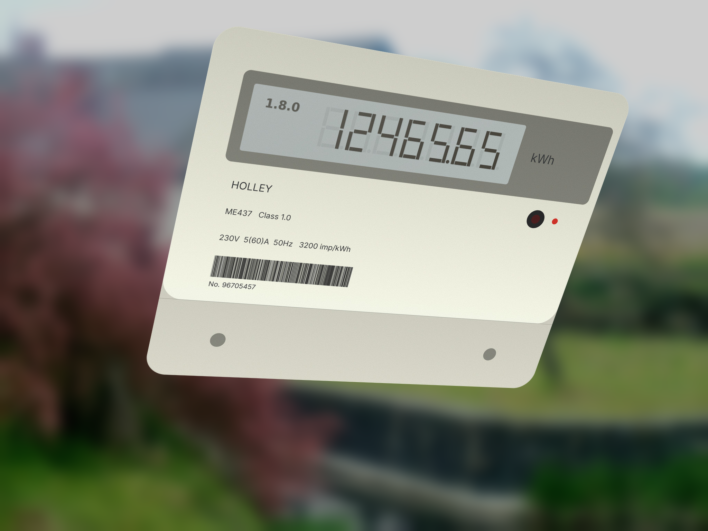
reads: **12465.65** kWh
